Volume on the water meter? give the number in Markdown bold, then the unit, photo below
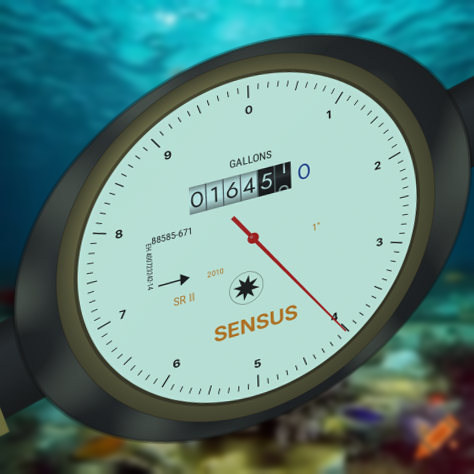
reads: **164514.0** gal
